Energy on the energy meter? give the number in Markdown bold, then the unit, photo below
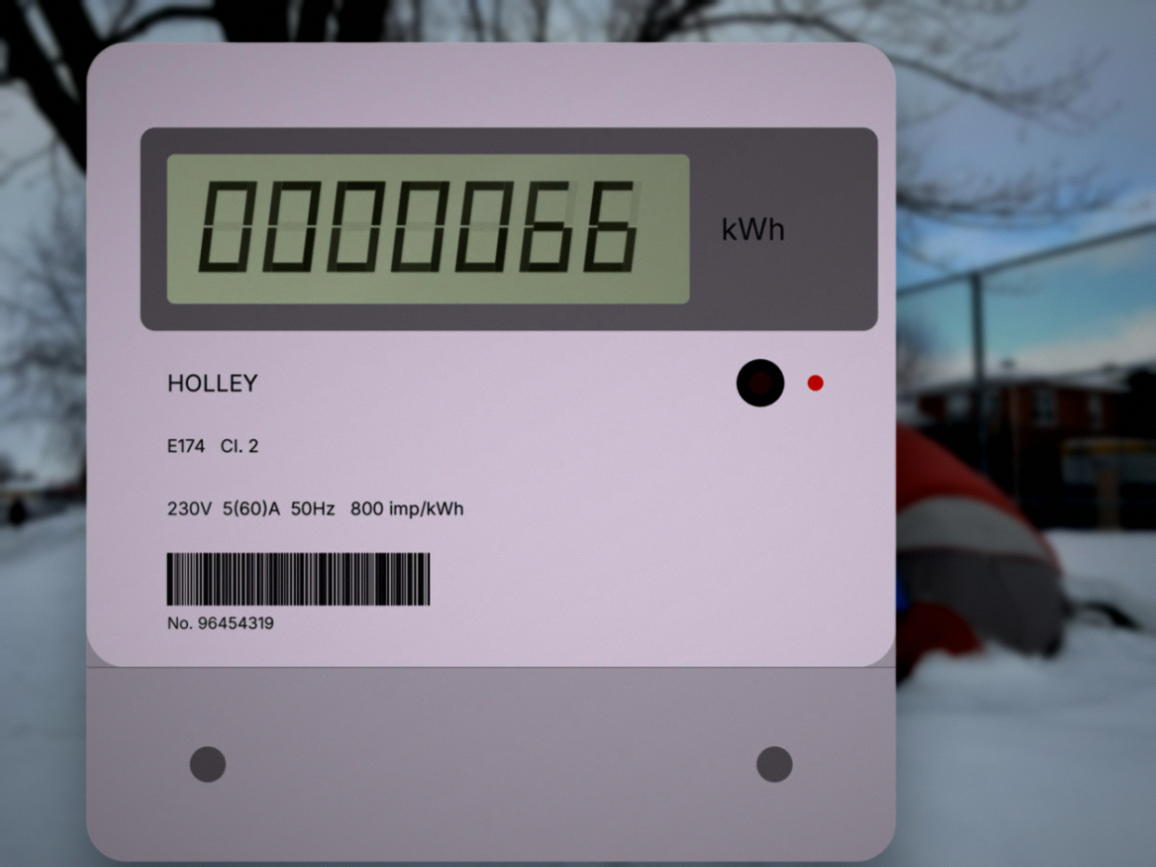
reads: **66** kWh
